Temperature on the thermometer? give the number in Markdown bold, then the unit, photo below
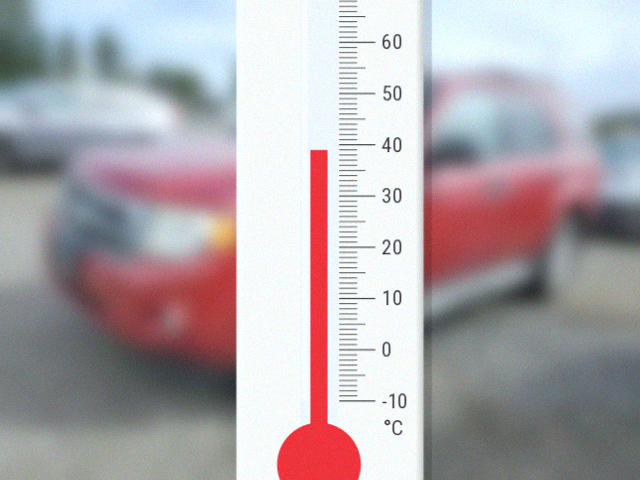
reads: **39** °C
